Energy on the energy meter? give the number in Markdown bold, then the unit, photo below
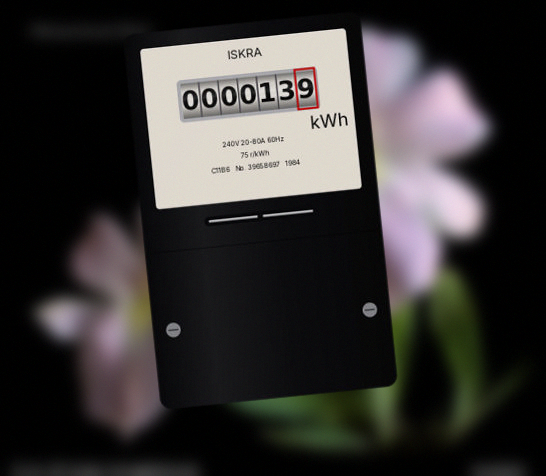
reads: **13.9** kWh
